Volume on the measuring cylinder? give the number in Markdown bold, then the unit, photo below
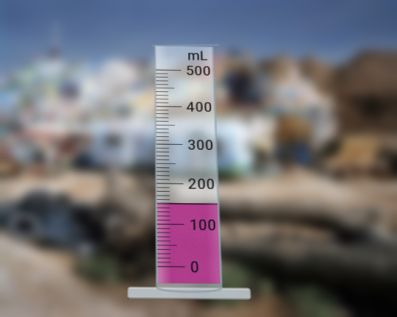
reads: **150** mL
